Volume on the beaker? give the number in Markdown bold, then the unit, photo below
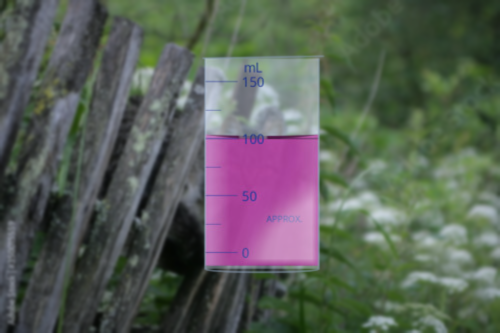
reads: **100** mL
